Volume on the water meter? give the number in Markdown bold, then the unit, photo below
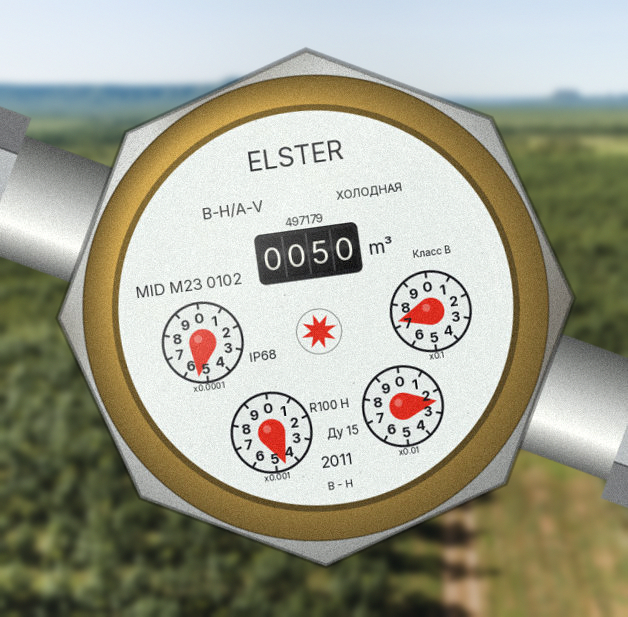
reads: **50.7245** m³
